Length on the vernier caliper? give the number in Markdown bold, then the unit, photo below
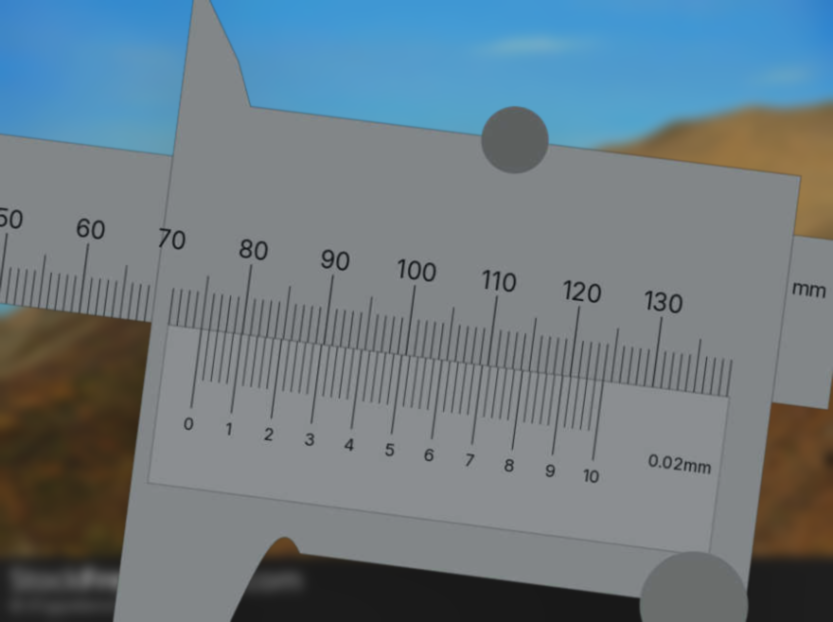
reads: **75.0** mm
